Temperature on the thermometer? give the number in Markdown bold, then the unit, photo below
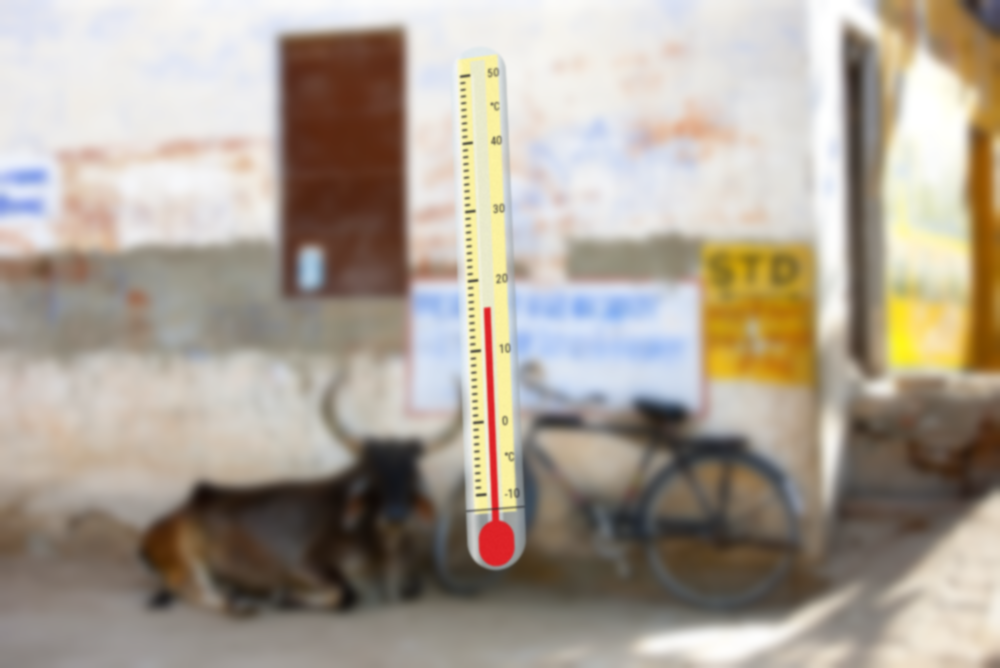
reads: **16** °C
